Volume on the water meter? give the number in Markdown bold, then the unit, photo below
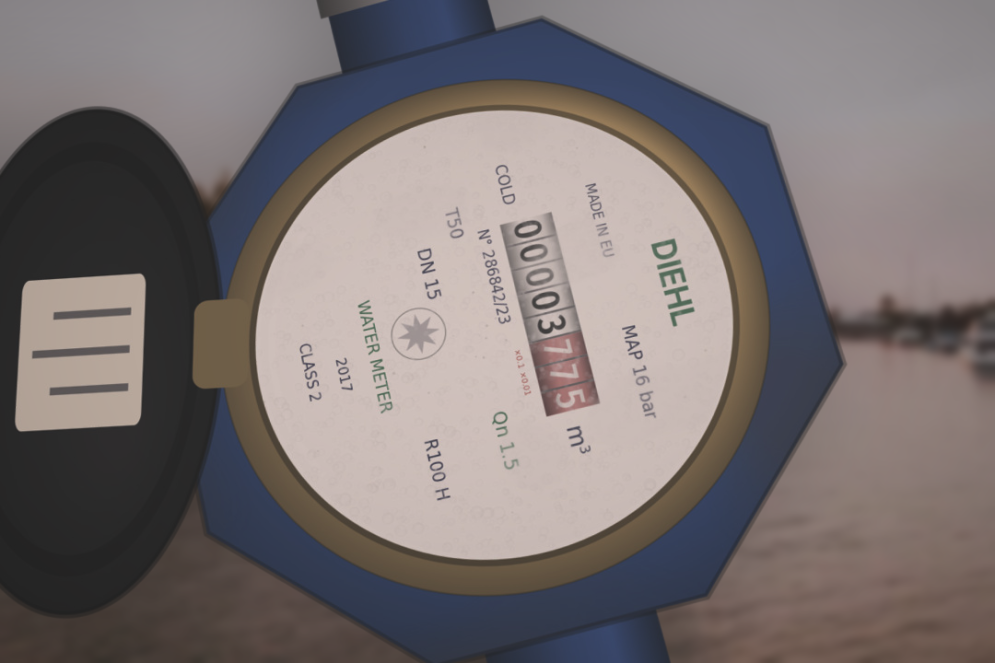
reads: **3.775** m³
